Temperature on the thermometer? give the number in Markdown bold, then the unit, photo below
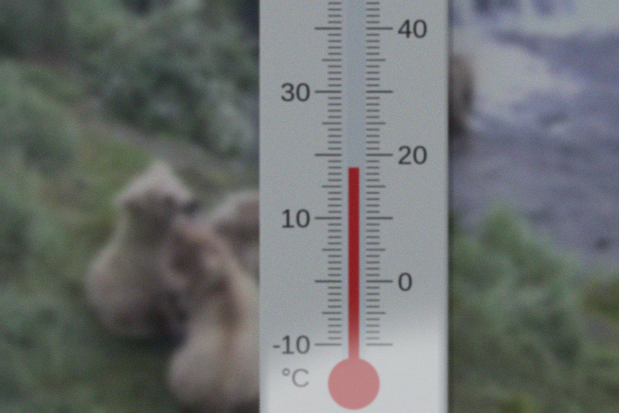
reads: **18** °C
